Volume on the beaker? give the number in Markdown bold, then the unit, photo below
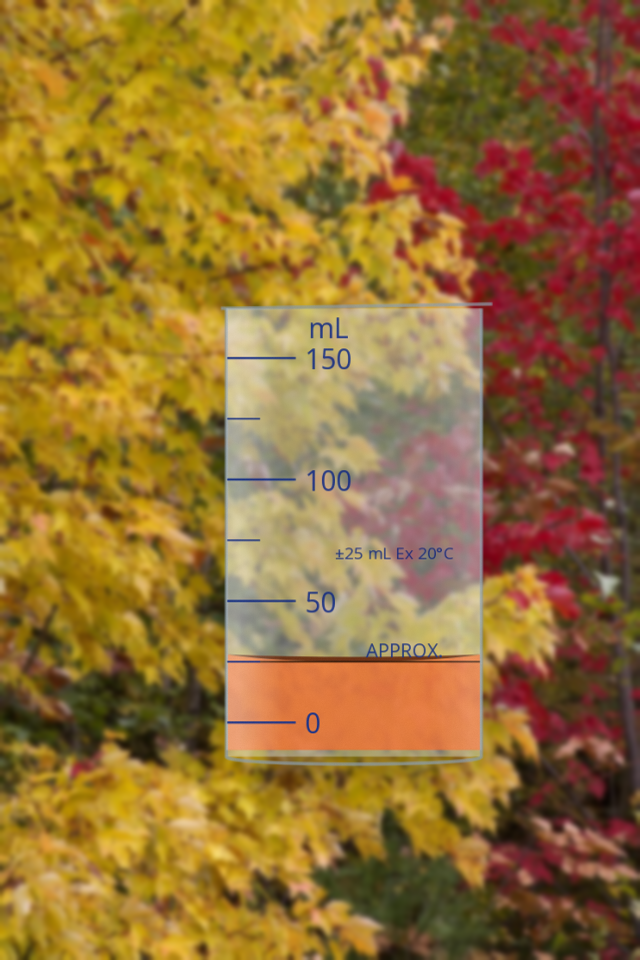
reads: **25** mL
